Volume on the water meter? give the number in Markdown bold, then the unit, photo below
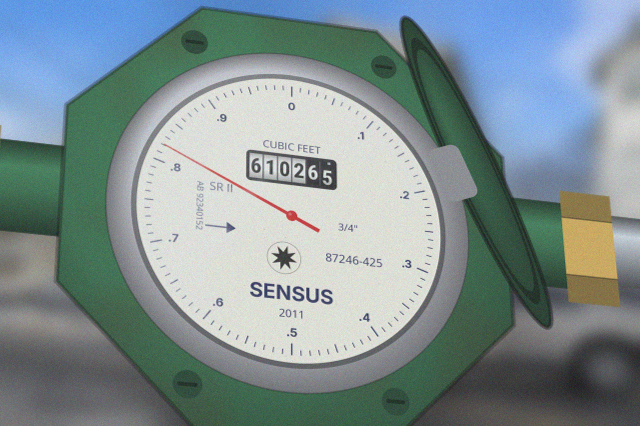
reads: **610264.82** ft³
